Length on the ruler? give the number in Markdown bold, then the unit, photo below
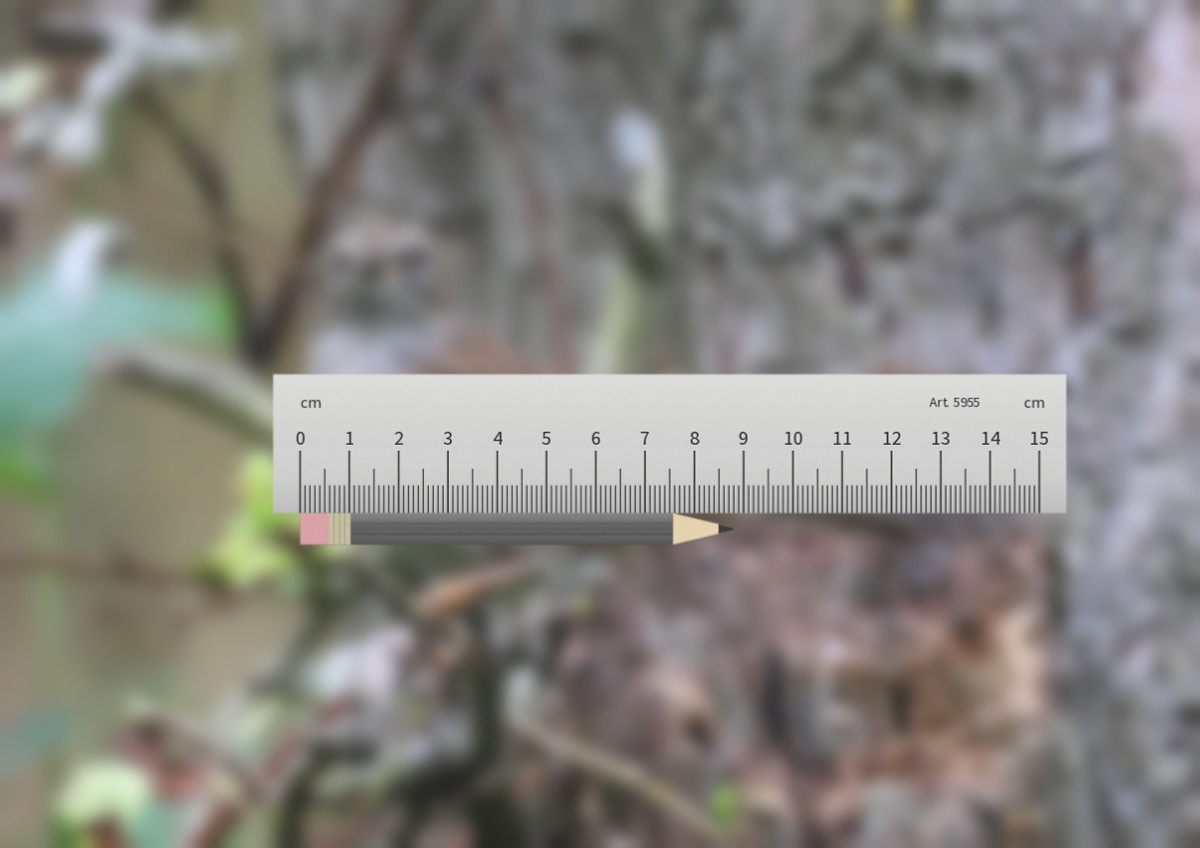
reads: **8.8** cm
